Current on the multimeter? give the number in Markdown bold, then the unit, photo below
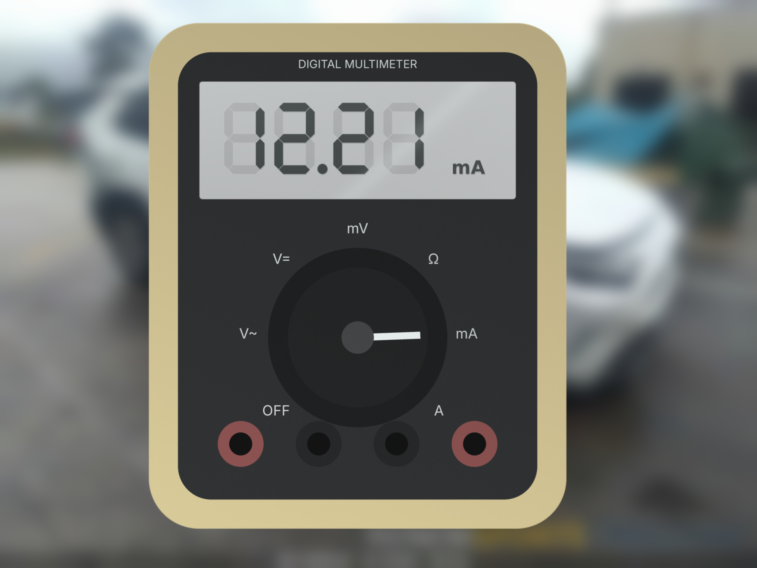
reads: **12.21** mA
